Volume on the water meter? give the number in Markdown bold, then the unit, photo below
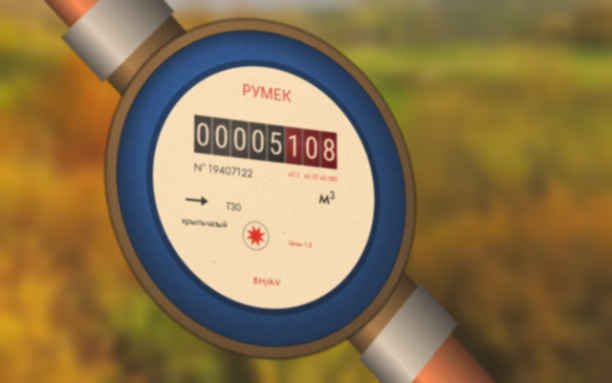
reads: **5.108** m³
